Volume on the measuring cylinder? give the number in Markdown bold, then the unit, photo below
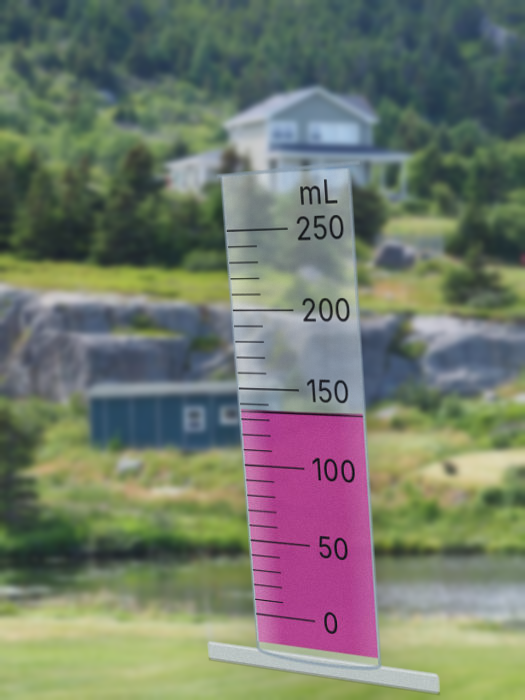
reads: **135** mL
